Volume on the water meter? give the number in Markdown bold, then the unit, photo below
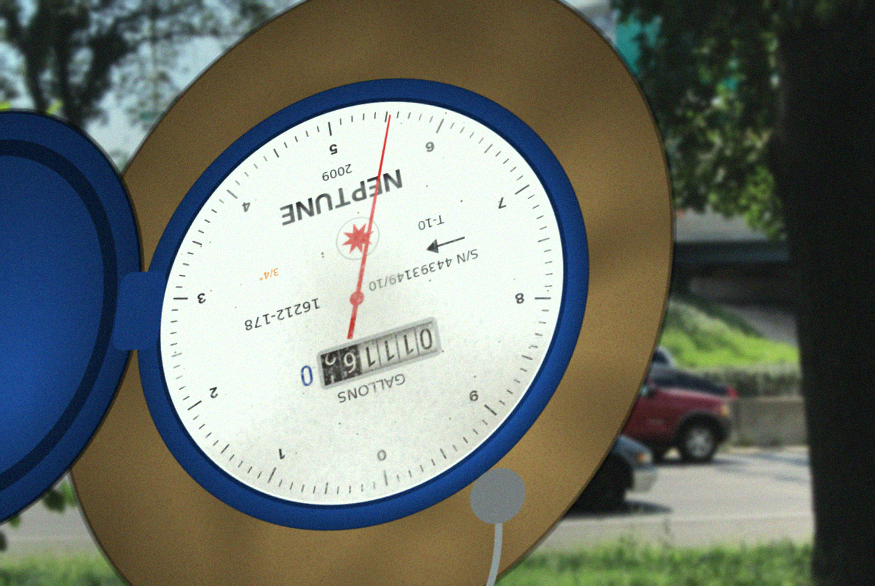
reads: **111615.5** gal
